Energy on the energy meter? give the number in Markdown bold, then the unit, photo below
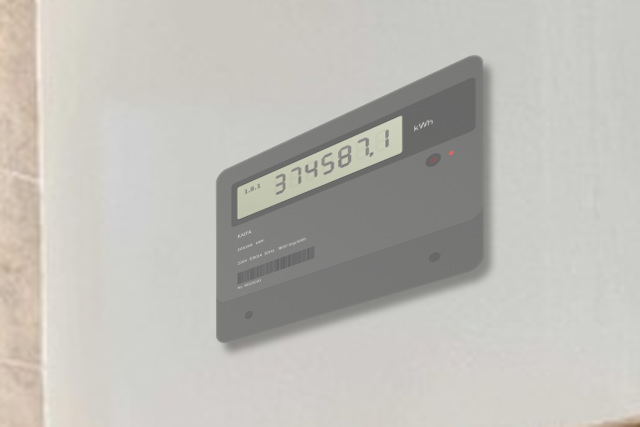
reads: **374587.1** kWh
